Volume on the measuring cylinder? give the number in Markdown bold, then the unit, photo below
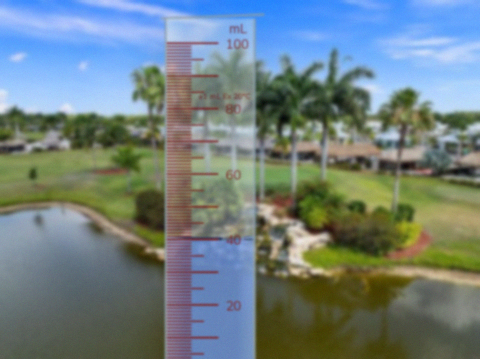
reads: **40** mL
